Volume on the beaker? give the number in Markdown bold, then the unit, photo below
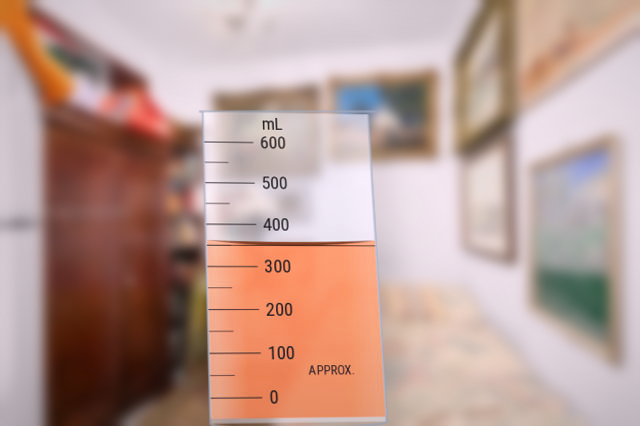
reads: **350** mL
